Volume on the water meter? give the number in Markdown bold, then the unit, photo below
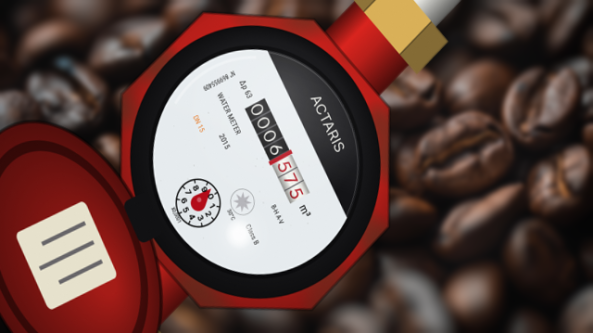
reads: **6.5749** m³
